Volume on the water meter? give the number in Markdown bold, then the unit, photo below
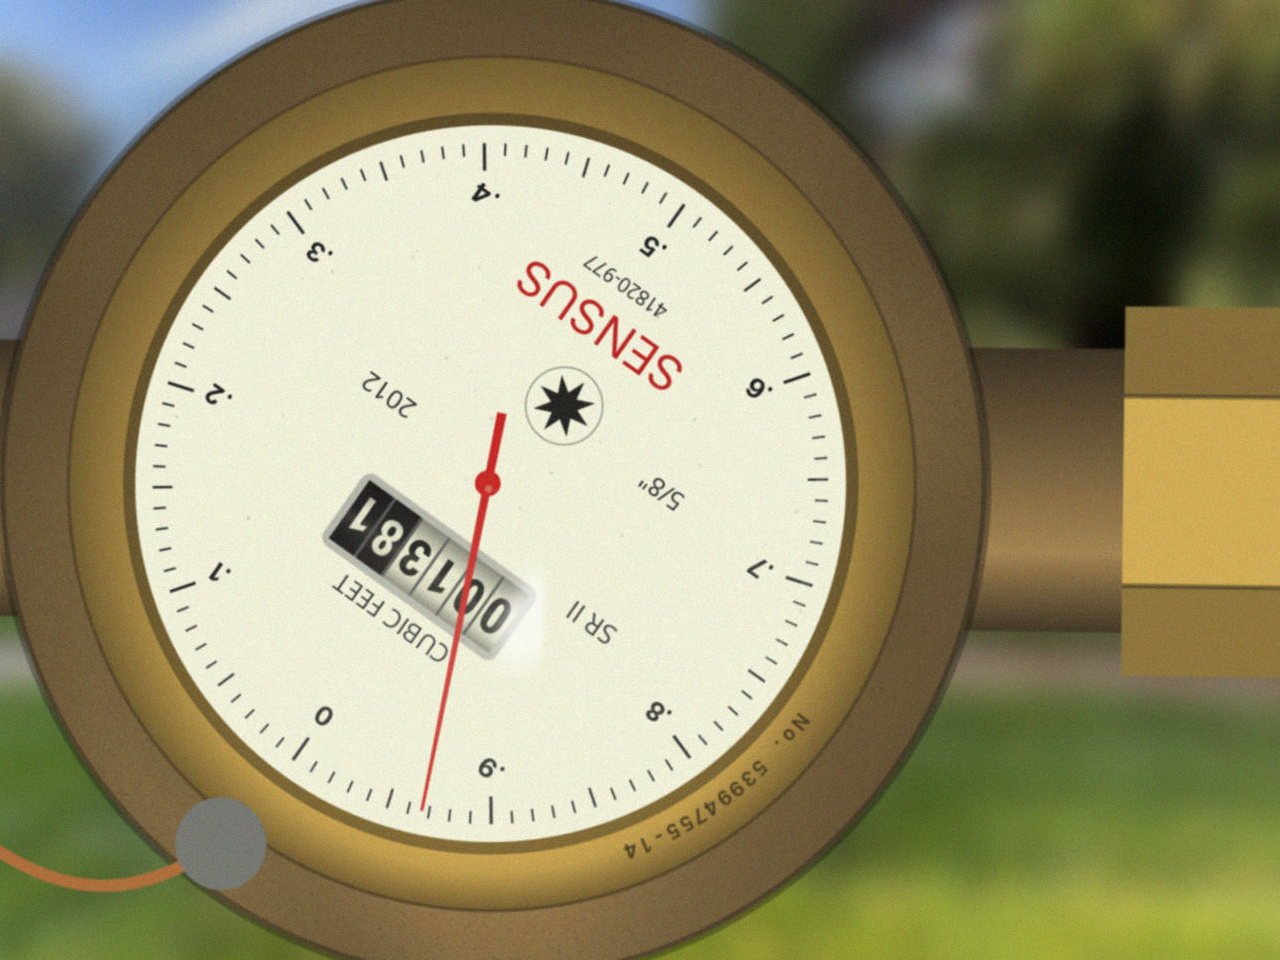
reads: **1380.93** ft³
